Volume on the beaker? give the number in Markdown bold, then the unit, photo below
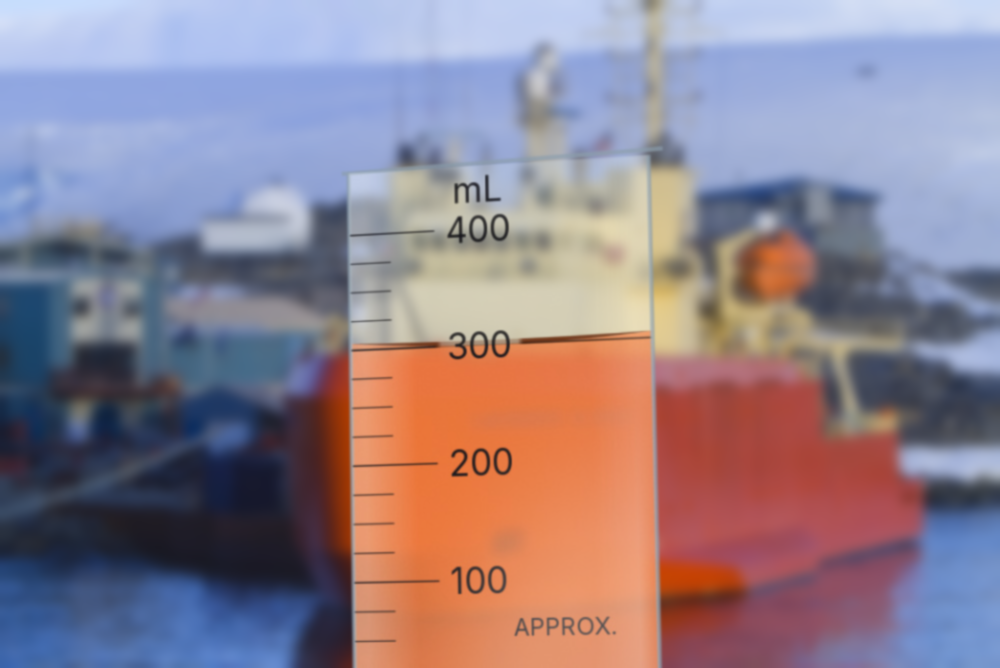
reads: **300** mL
